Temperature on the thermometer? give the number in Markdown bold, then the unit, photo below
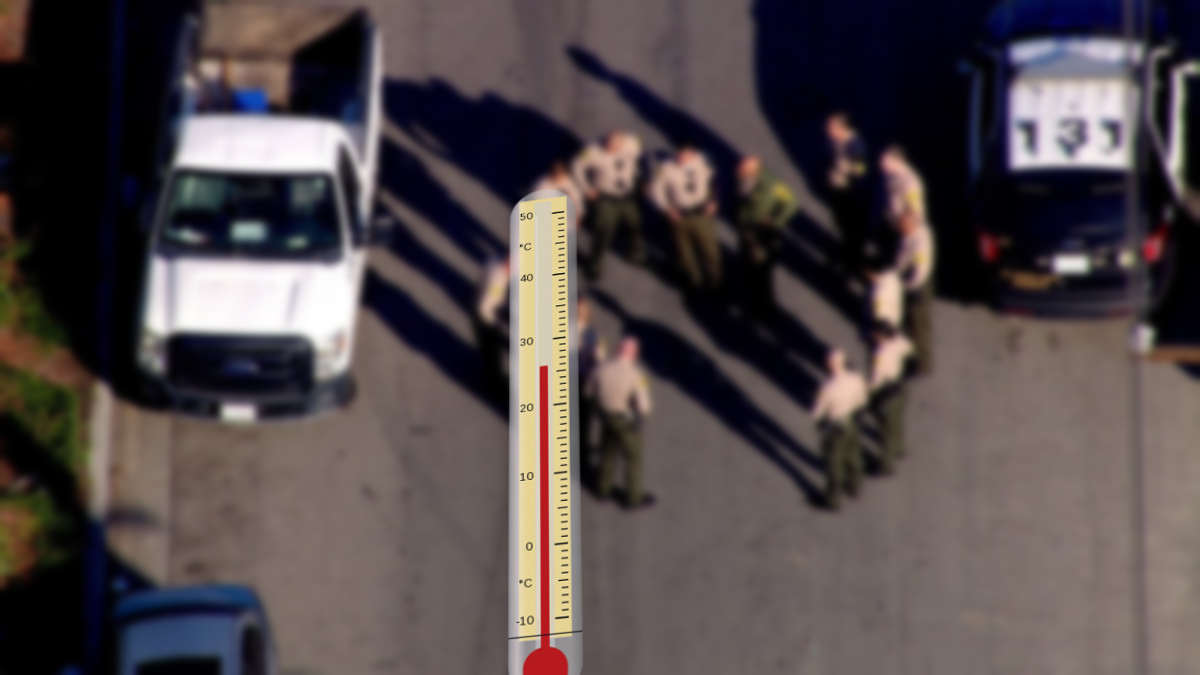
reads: **26** °C
